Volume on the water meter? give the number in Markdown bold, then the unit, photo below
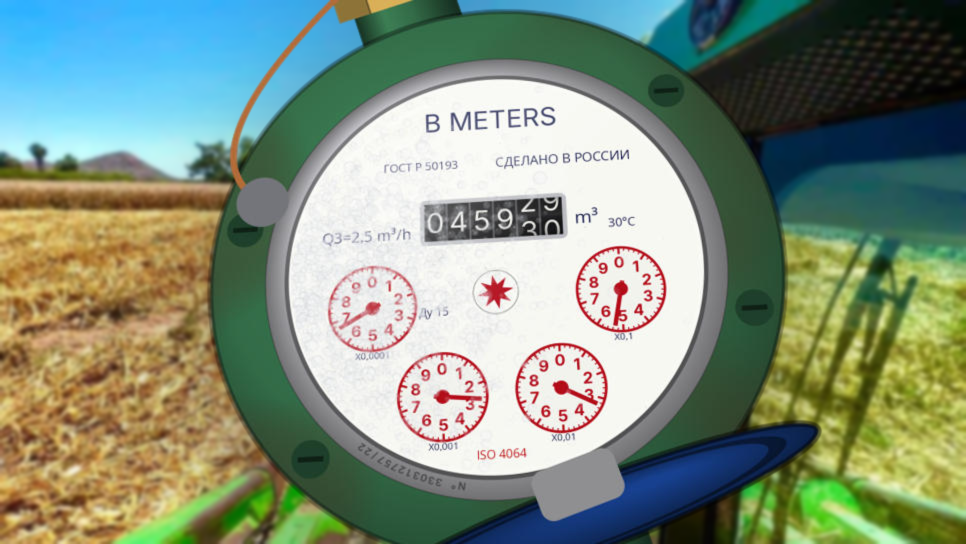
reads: **45929.5326** m³
